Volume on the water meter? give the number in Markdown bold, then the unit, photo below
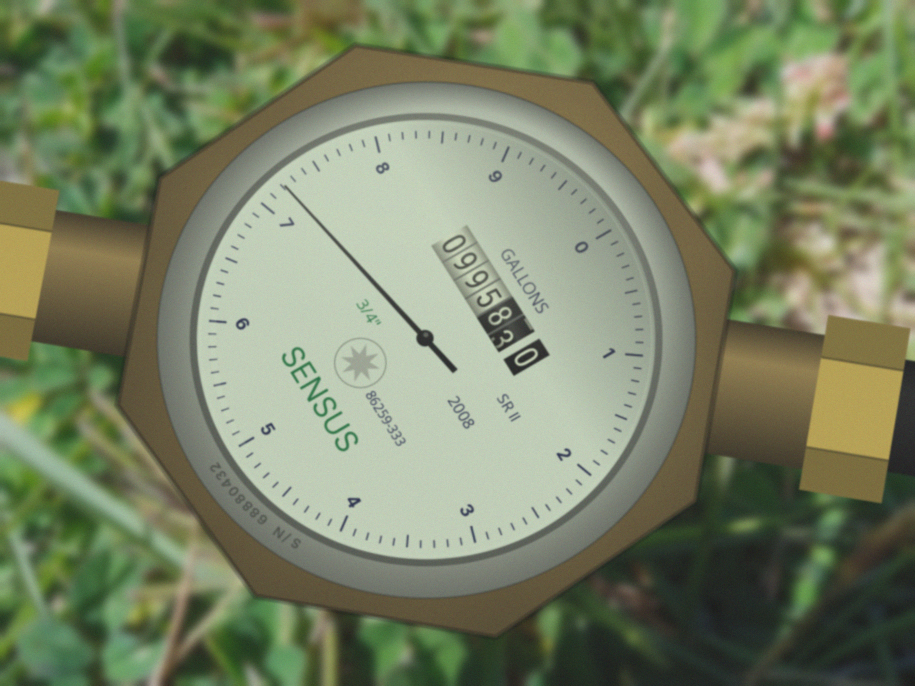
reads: **995827.2** gal
